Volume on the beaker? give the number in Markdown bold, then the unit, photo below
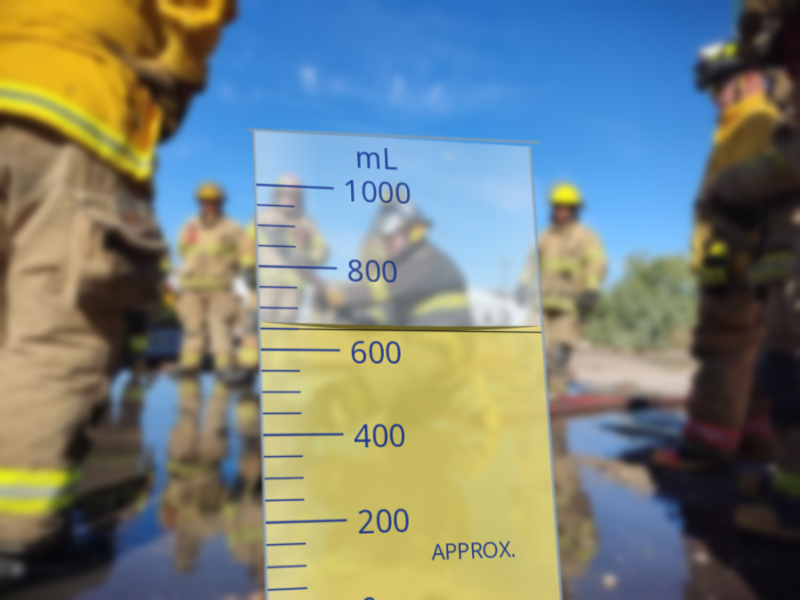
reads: **650** mL
